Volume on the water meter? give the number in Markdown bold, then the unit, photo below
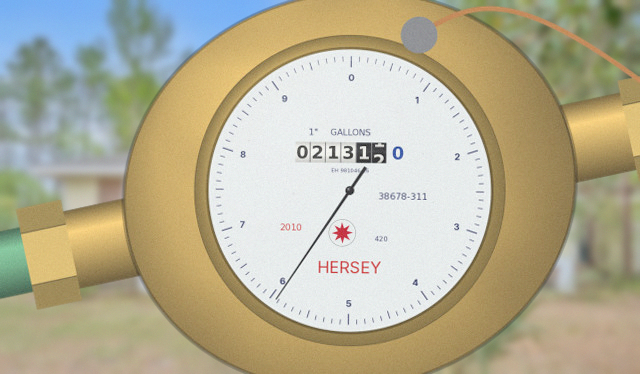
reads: **213115.9** gal
